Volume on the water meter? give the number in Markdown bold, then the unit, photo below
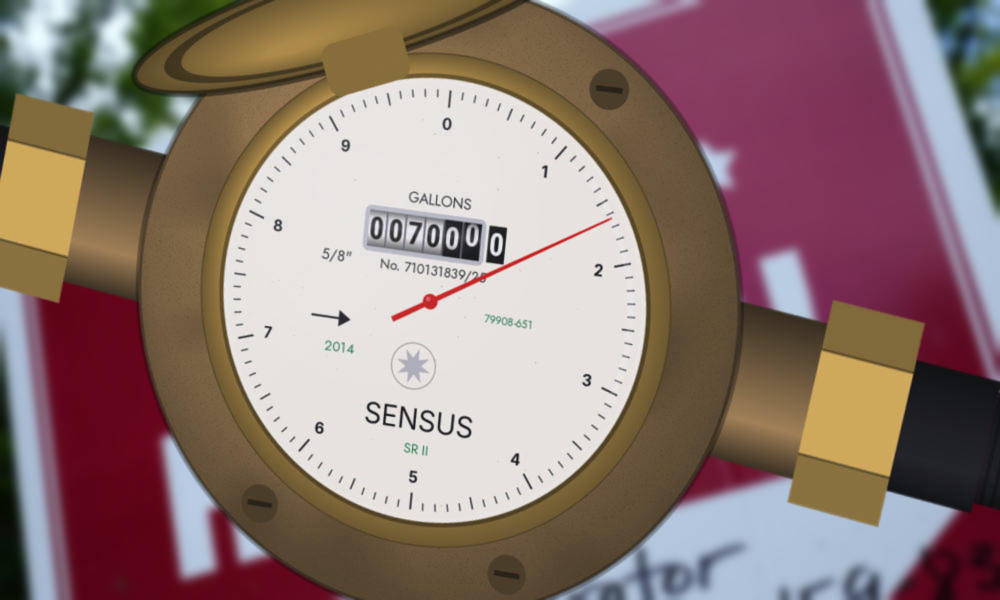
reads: **70001.6** gal
